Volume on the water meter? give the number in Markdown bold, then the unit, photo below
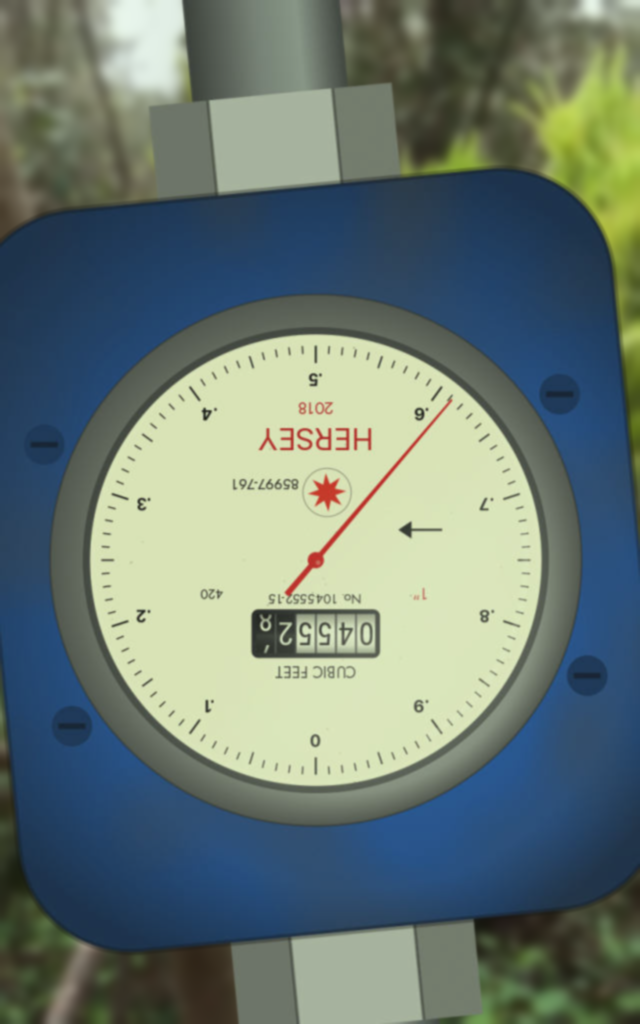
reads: **45527.61** ft³
